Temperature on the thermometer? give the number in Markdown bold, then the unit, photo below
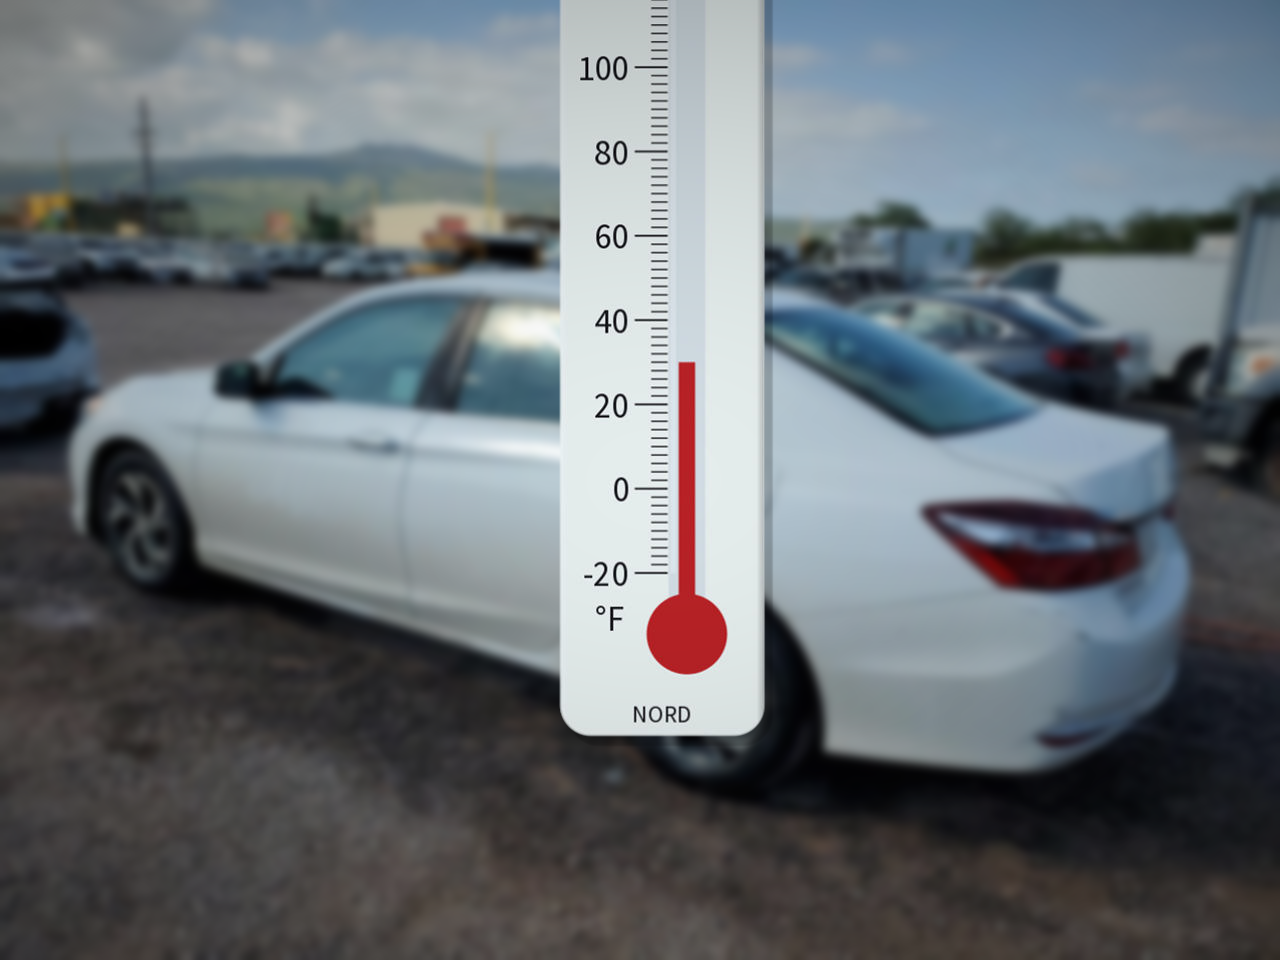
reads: **30** °F
